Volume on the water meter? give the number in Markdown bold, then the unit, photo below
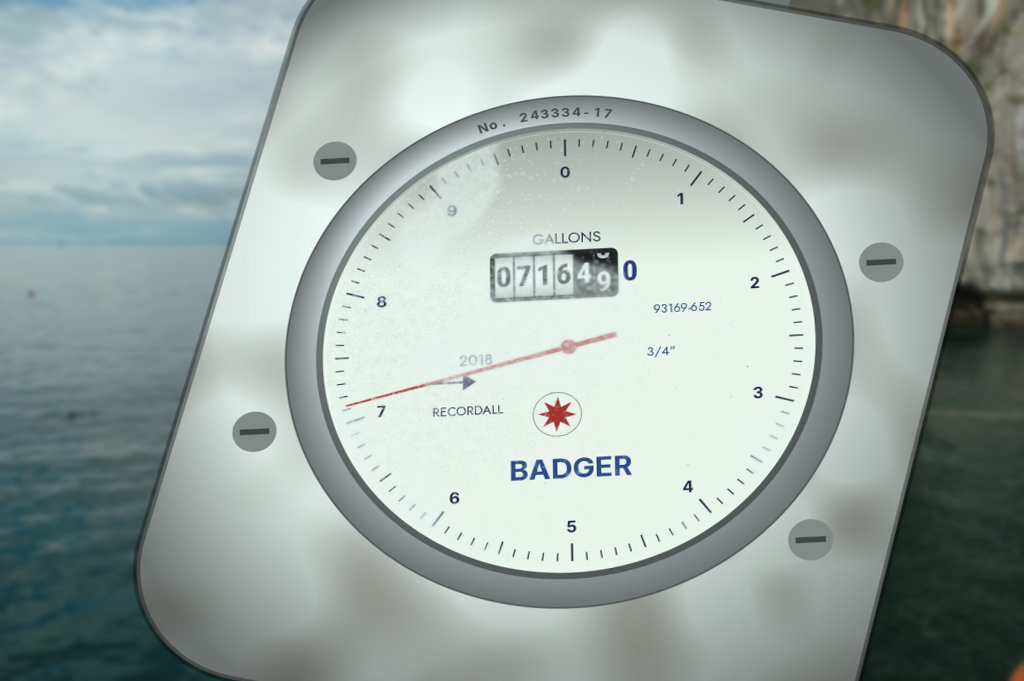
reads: **716487.1** gal
